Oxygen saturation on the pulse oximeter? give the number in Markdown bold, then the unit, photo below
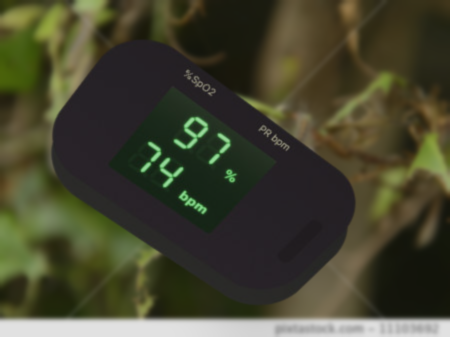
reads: **97** %
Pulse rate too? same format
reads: **74** bpm
